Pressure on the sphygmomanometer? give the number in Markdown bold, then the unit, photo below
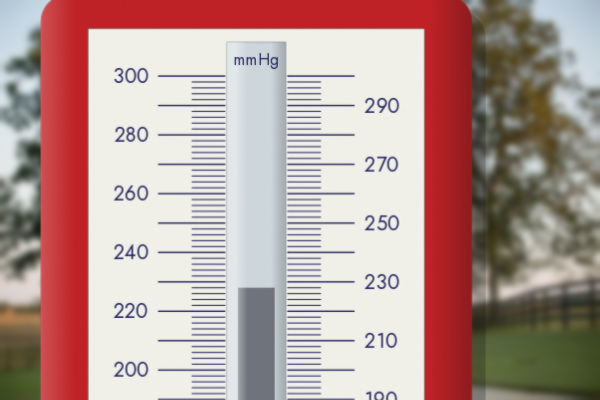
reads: **228** mmHg
